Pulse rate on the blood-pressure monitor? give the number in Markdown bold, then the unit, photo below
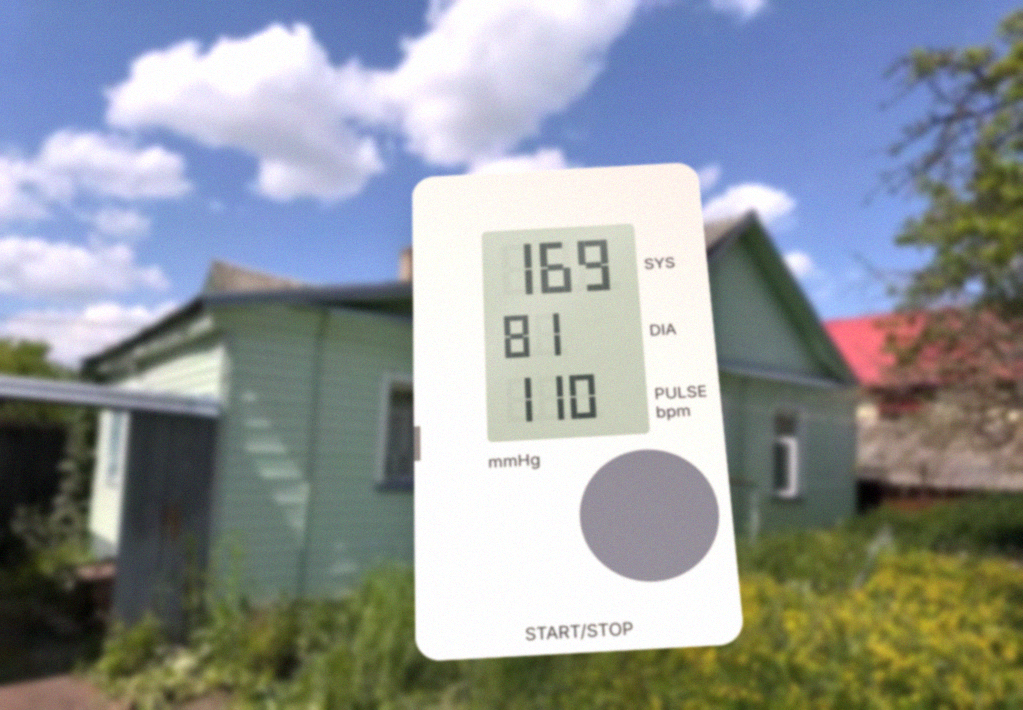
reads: **110** bpm
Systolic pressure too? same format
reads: **169** mmHg
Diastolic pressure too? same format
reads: **81** mmHg
